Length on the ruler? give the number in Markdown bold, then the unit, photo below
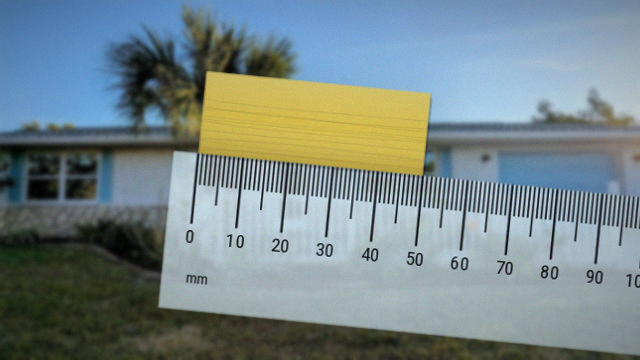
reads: **50** mm
